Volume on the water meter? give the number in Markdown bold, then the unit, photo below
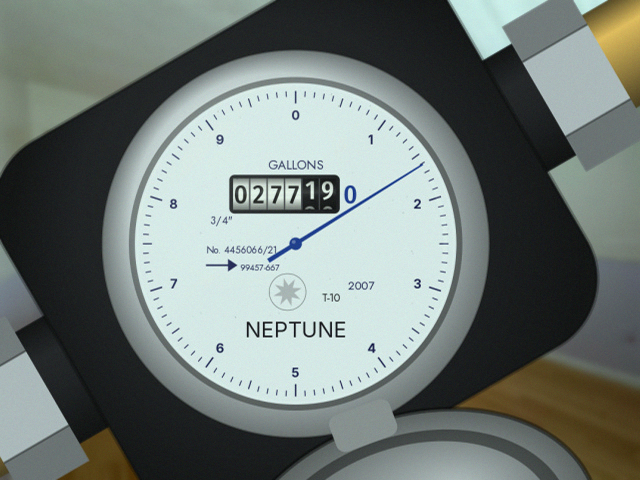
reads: **277191.6** gal
